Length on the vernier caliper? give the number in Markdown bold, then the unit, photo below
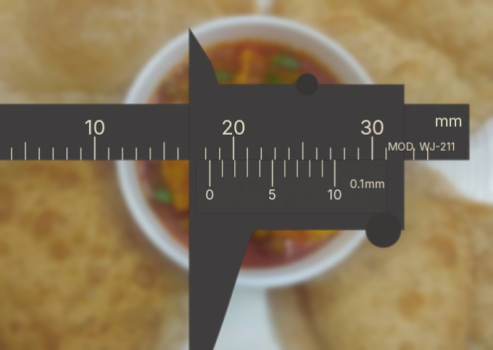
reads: **18.3** mm
